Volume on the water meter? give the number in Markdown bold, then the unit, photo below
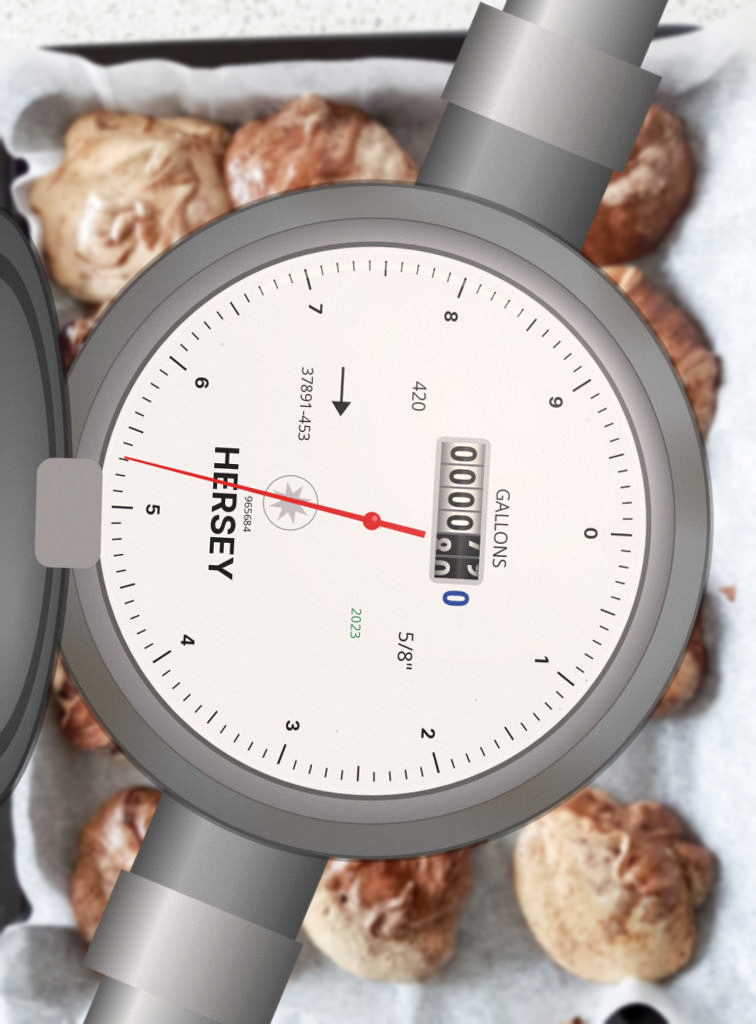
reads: **795.3** gal
